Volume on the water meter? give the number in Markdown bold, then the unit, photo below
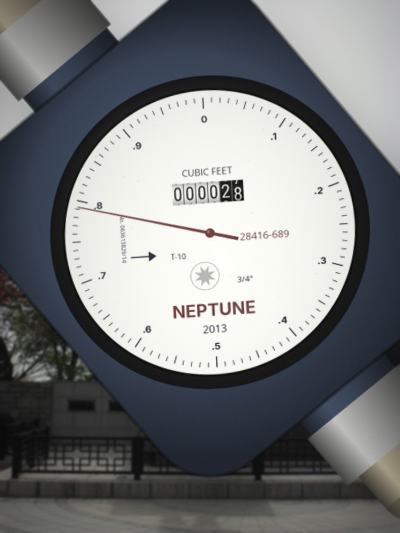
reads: **27.79** ft³
